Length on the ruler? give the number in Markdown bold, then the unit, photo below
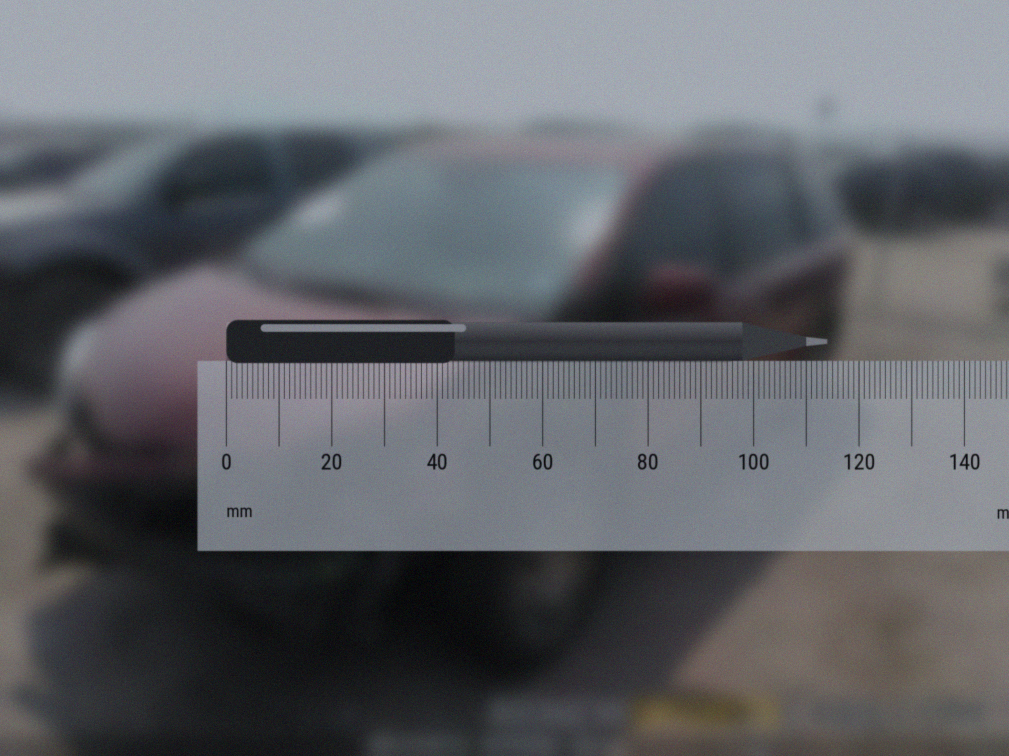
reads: **114** mm
